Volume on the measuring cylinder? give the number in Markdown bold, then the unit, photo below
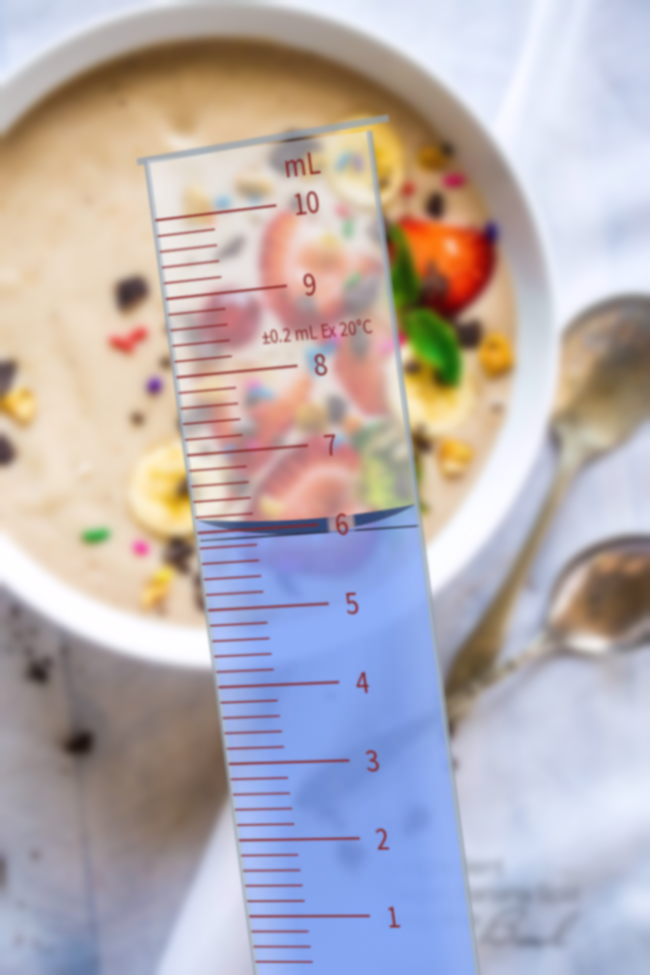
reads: **5.9** mL
